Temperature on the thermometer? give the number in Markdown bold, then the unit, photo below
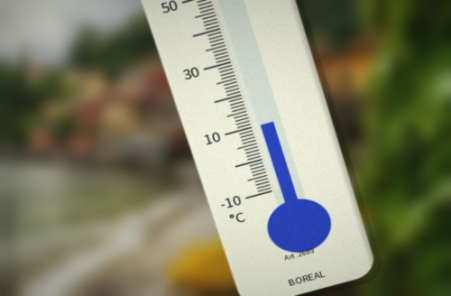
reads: **10** °C
